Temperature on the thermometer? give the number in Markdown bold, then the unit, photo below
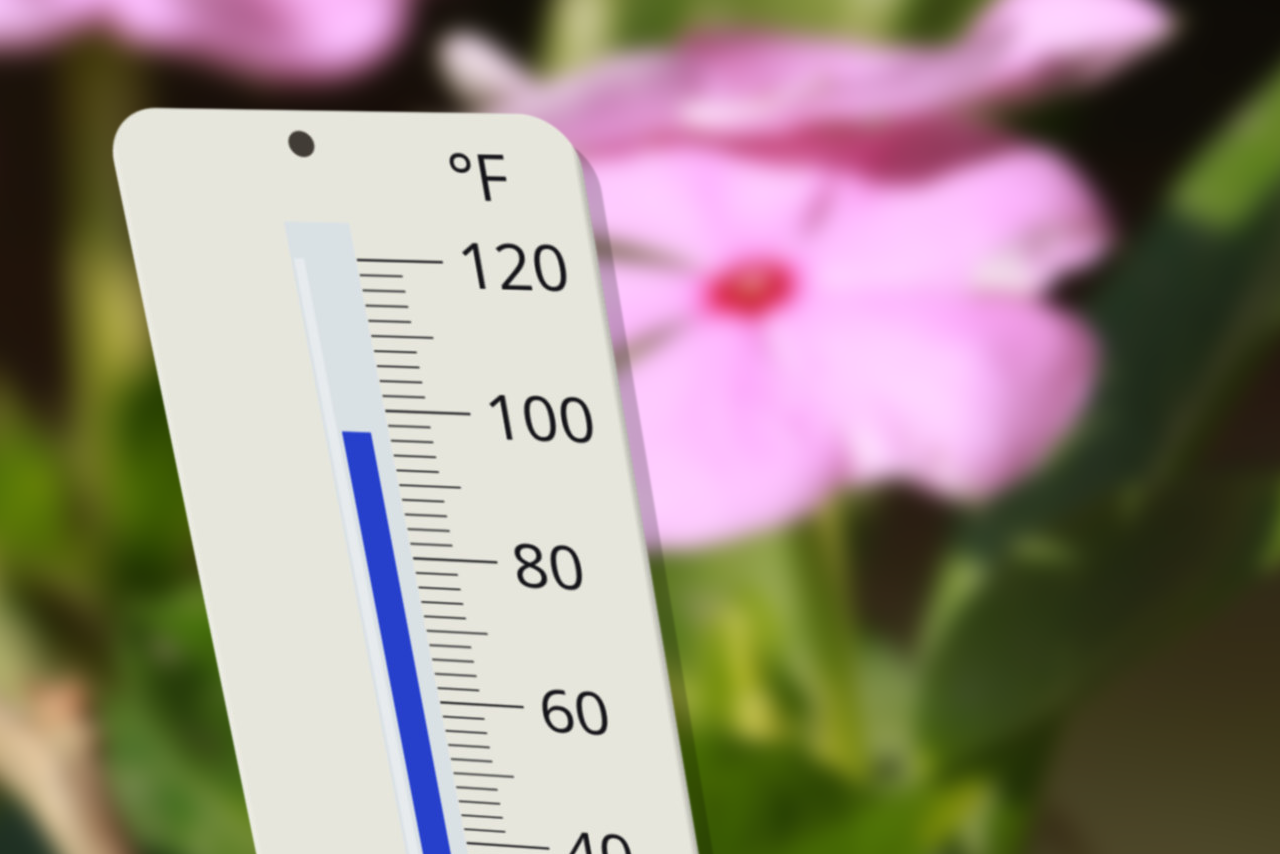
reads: **97** °F
